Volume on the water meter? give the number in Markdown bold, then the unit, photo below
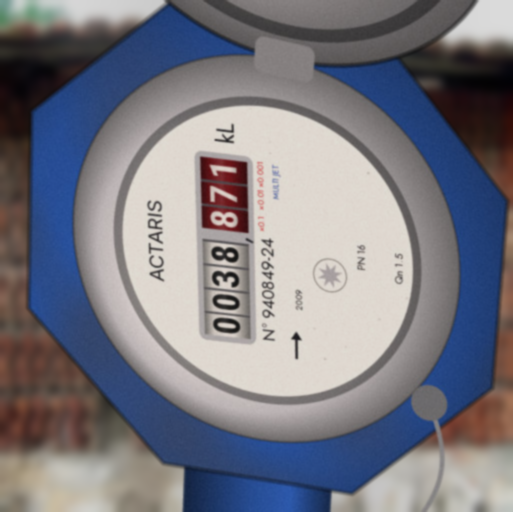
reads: **38.871** kL
